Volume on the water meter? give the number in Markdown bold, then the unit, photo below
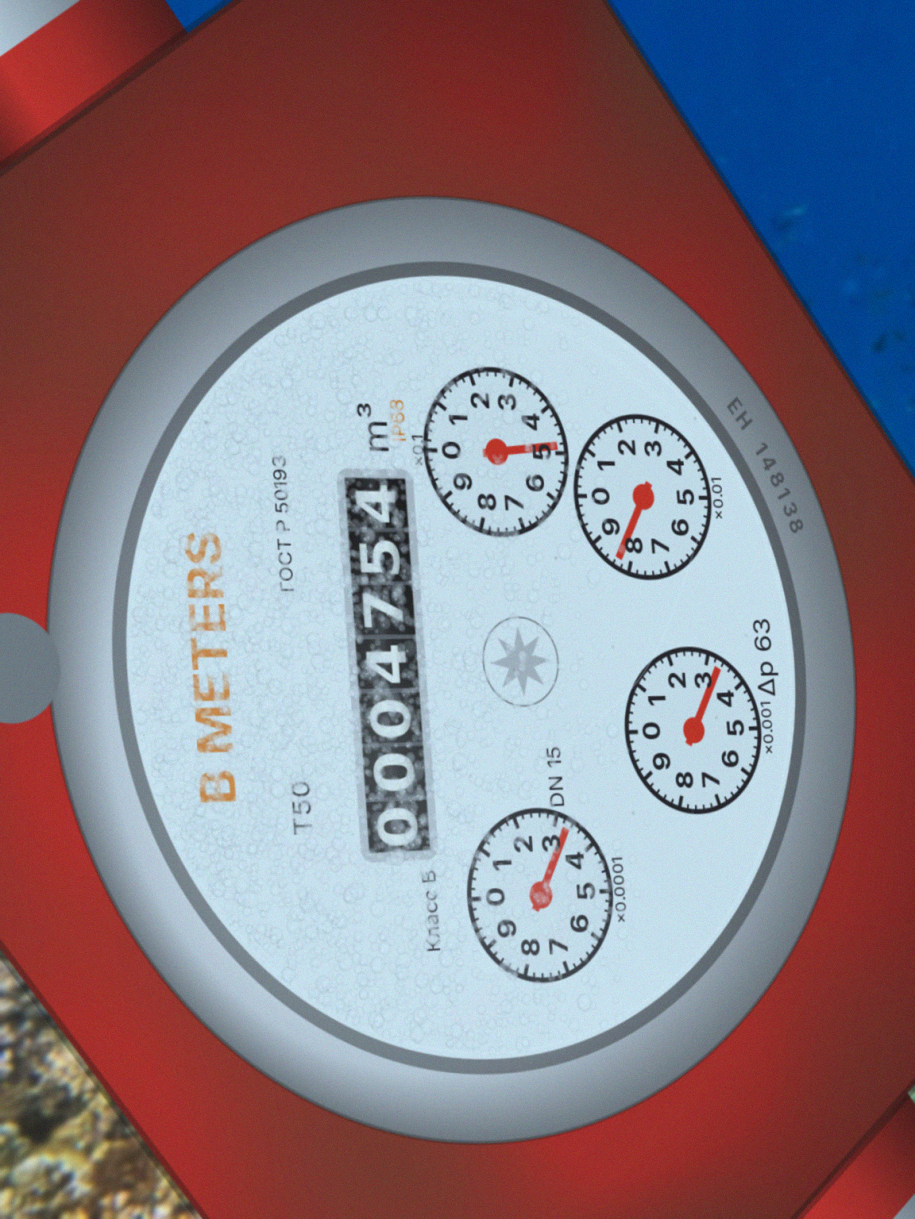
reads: **4754.4833** m³
